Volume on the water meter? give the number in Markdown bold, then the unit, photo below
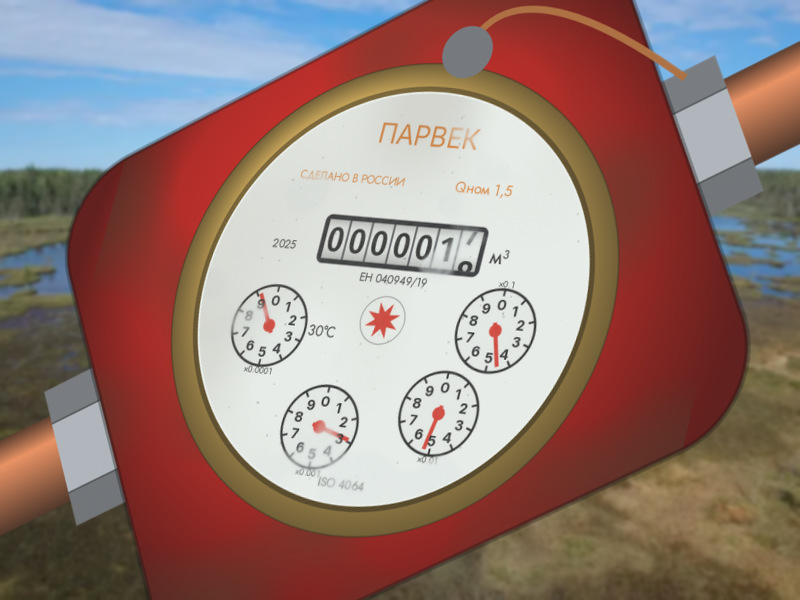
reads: **17.4529** m³
